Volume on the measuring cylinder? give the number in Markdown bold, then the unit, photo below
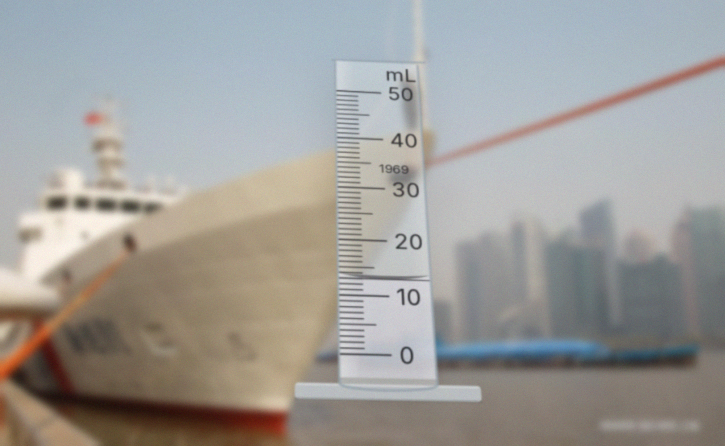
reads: **13** mL
